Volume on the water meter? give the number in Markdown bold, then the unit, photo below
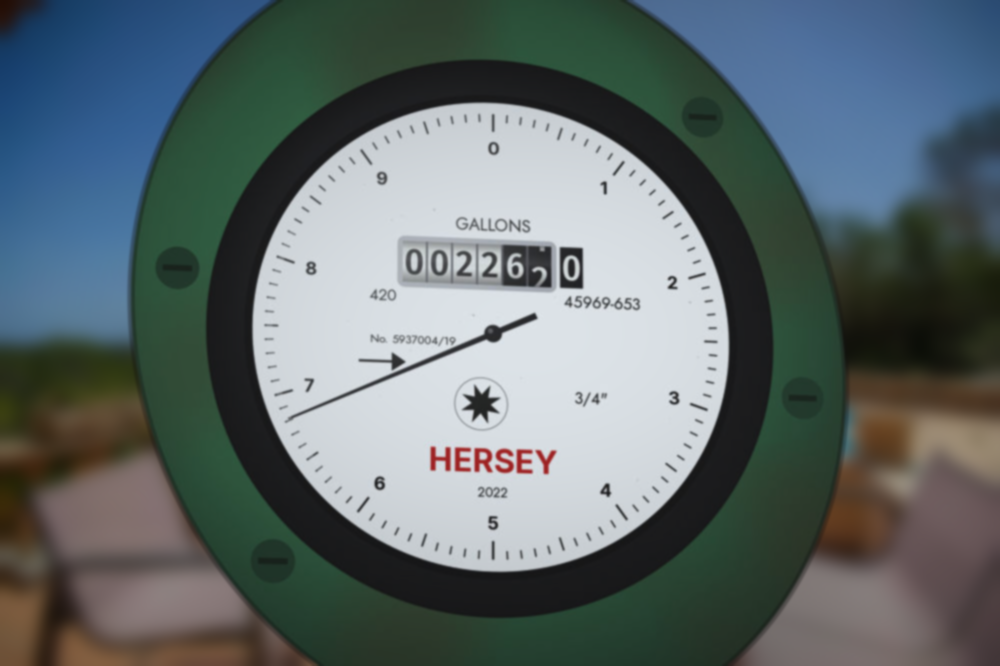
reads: **22616.8** gal
